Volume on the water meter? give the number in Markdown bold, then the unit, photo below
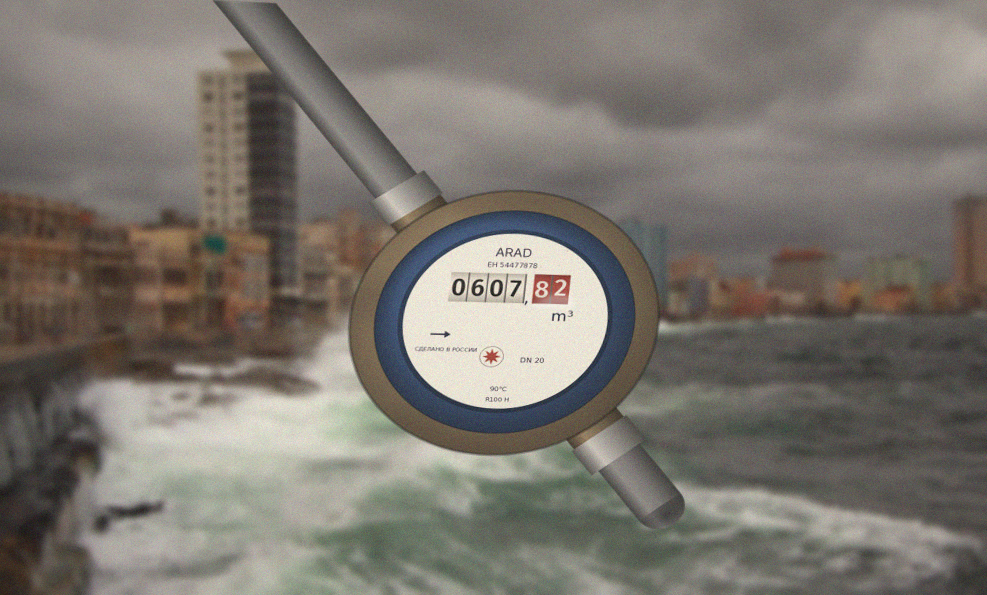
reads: **607.82** m³
